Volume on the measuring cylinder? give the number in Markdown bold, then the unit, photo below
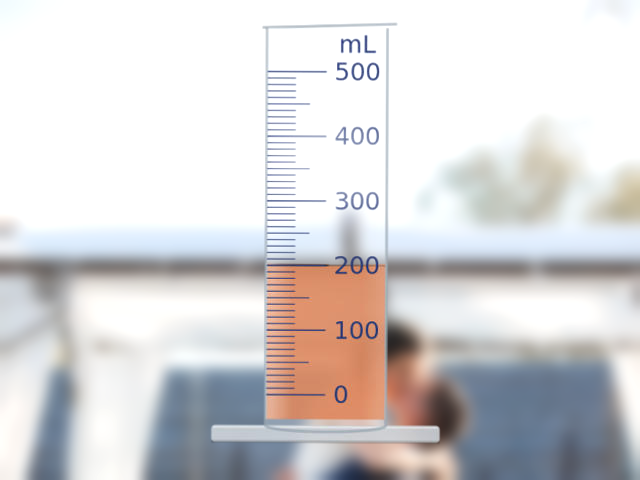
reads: **200** mL
